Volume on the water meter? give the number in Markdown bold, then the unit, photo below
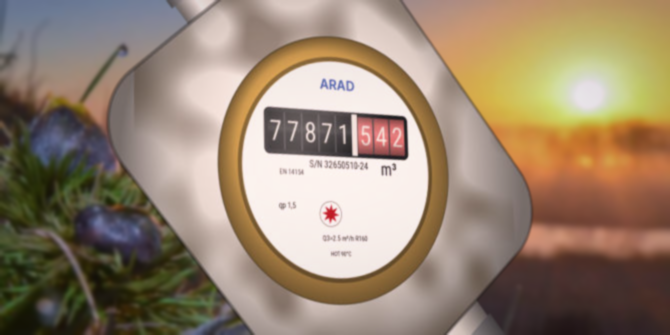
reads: **77871.542** m³
